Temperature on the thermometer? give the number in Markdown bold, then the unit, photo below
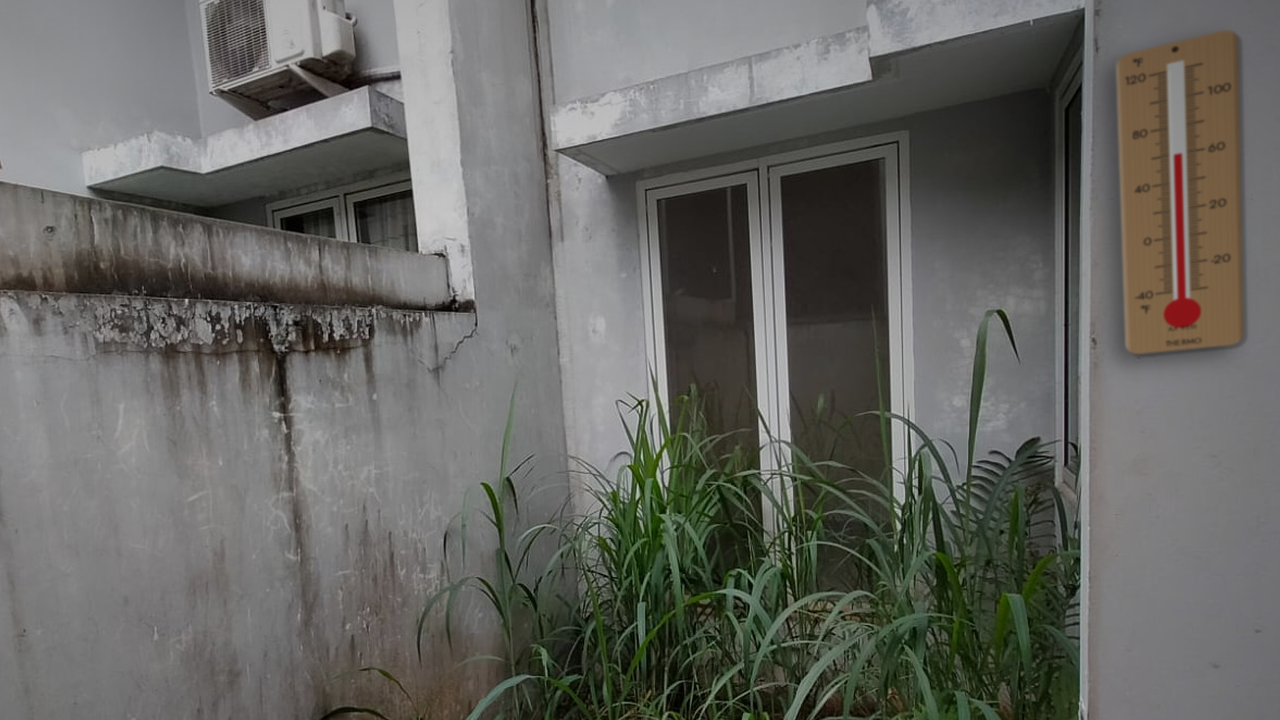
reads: **60** °F
